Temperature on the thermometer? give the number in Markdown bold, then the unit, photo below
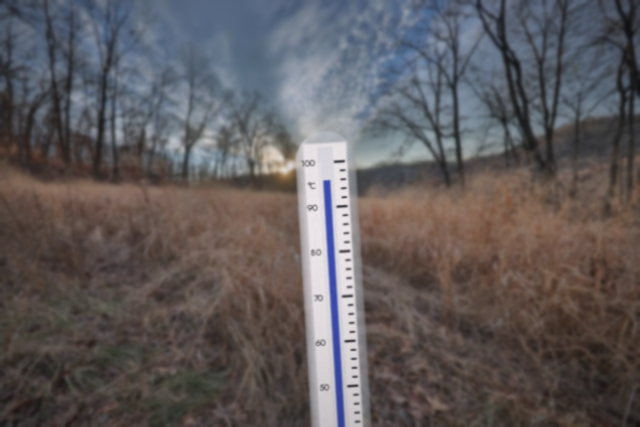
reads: **96** °C
